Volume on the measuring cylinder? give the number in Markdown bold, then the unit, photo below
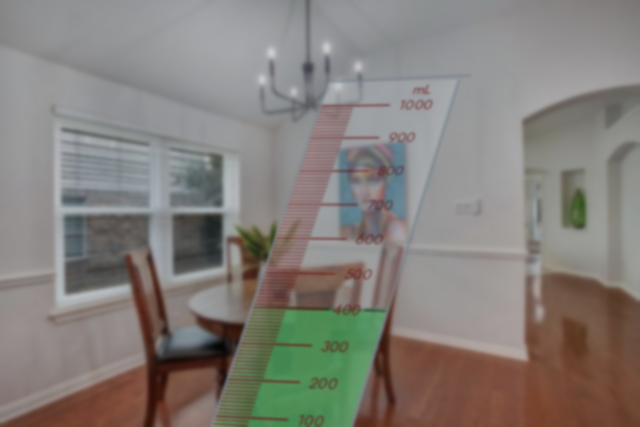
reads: **400** mL
